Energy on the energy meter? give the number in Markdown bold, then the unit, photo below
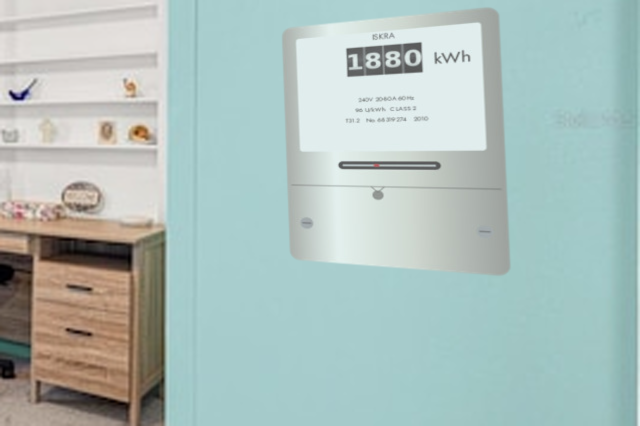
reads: **1880** kWh
